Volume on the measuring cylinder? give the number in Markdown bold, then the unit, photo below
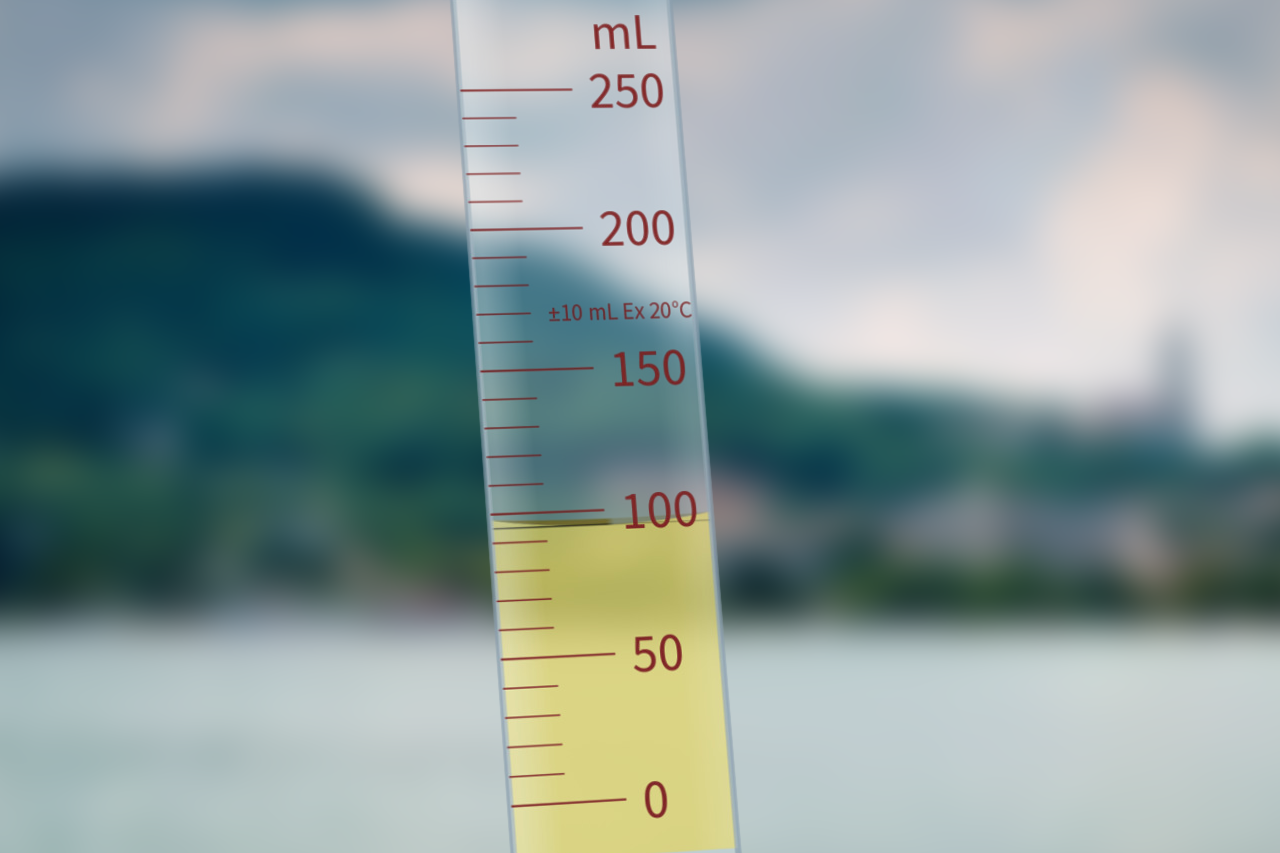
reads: **95** mL
